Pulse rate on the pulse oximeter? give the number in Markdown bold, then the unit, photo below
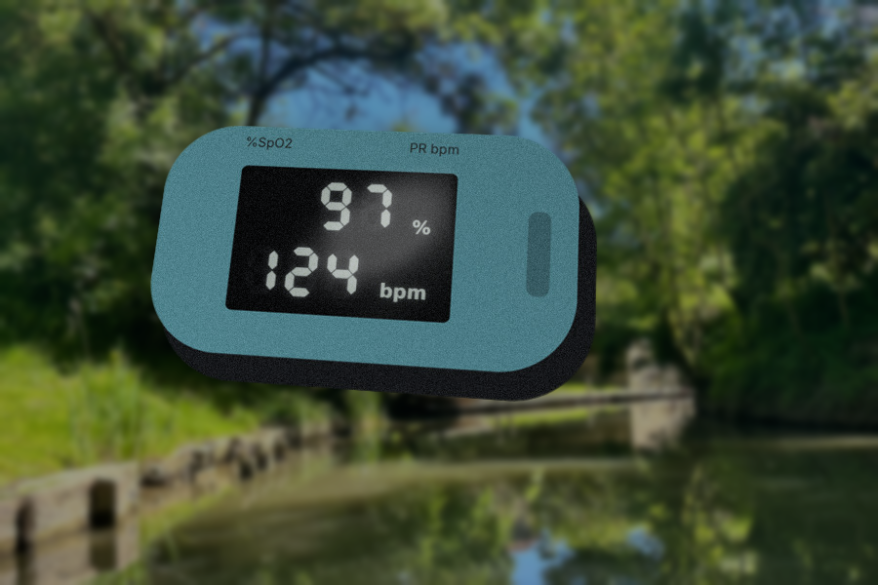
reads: **124** bpm
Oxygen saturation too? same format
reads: **97** %
